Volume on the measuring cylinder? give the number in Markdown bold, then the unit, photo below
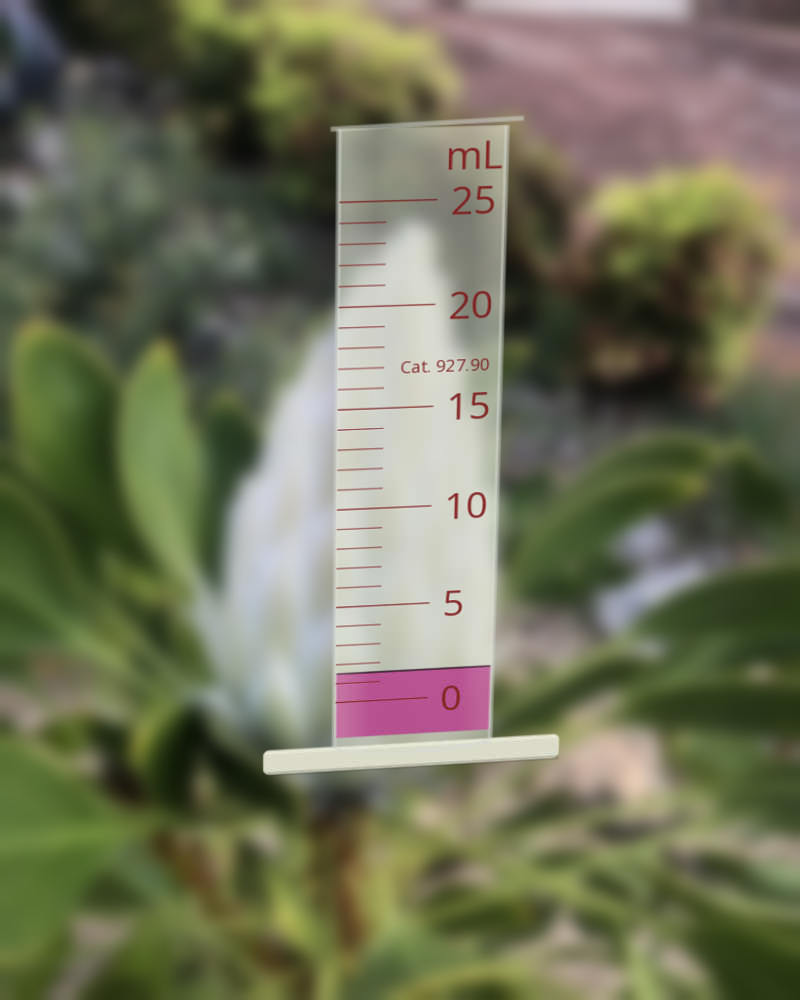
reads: **1.5** mL
